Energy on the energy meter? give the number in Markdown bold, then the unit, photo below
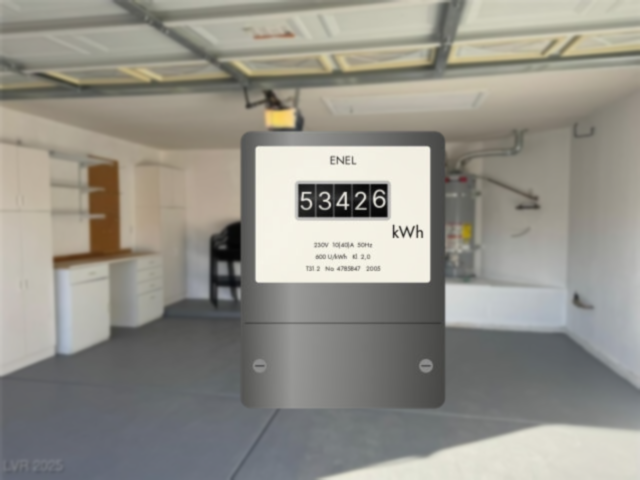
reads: **53426** kWh
